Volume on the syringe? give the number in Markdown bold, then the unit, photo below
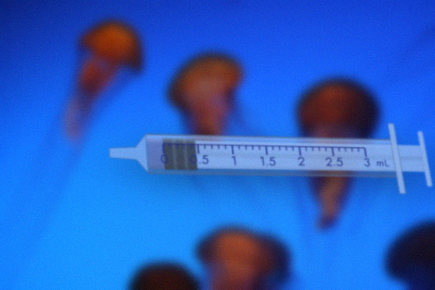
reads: **0** mL
